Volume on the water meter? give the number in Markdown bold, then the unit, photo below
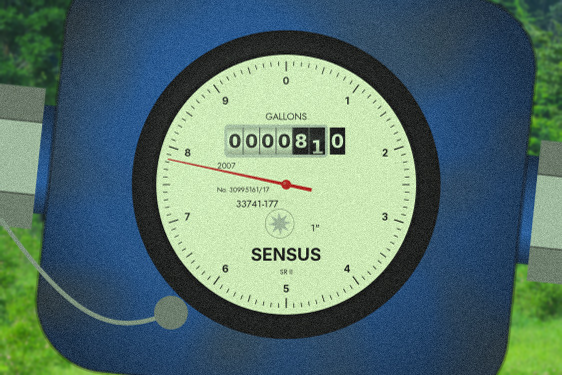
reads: **807.8** gal
